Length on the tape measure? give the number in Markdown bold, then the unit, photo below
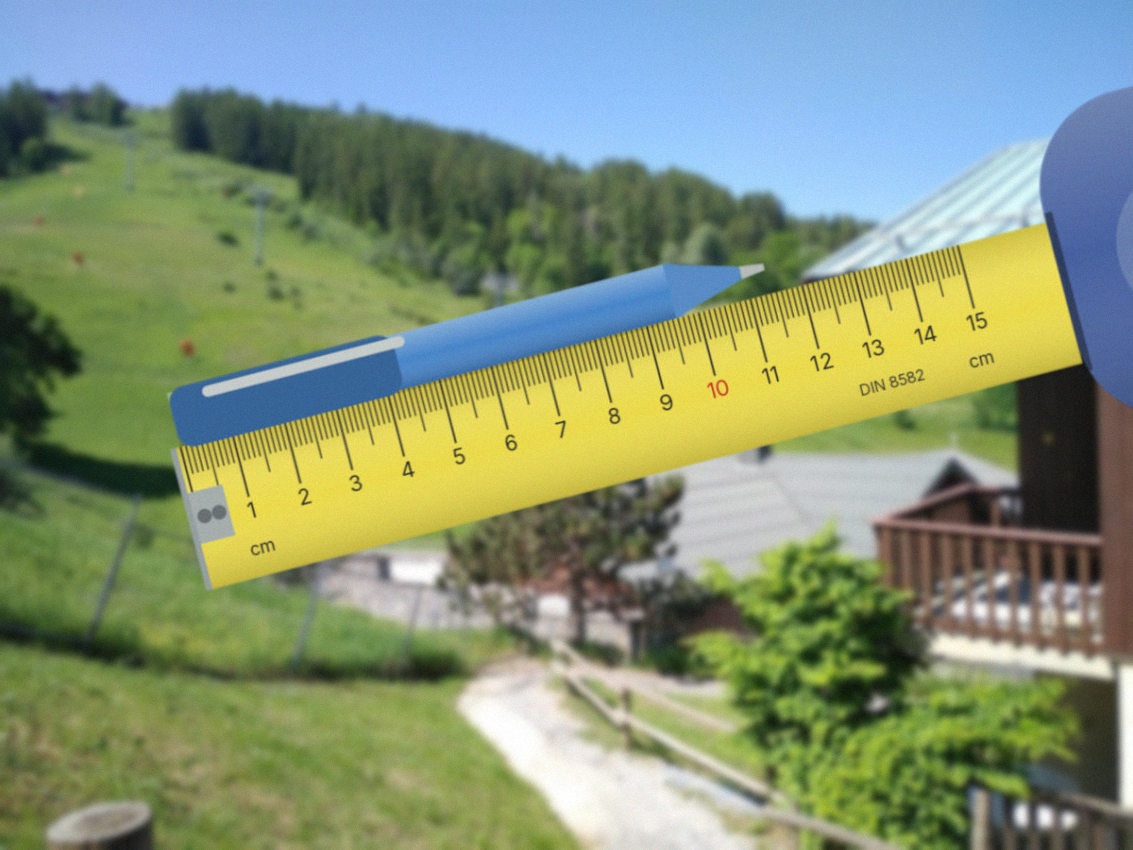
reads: **11.4** cm
